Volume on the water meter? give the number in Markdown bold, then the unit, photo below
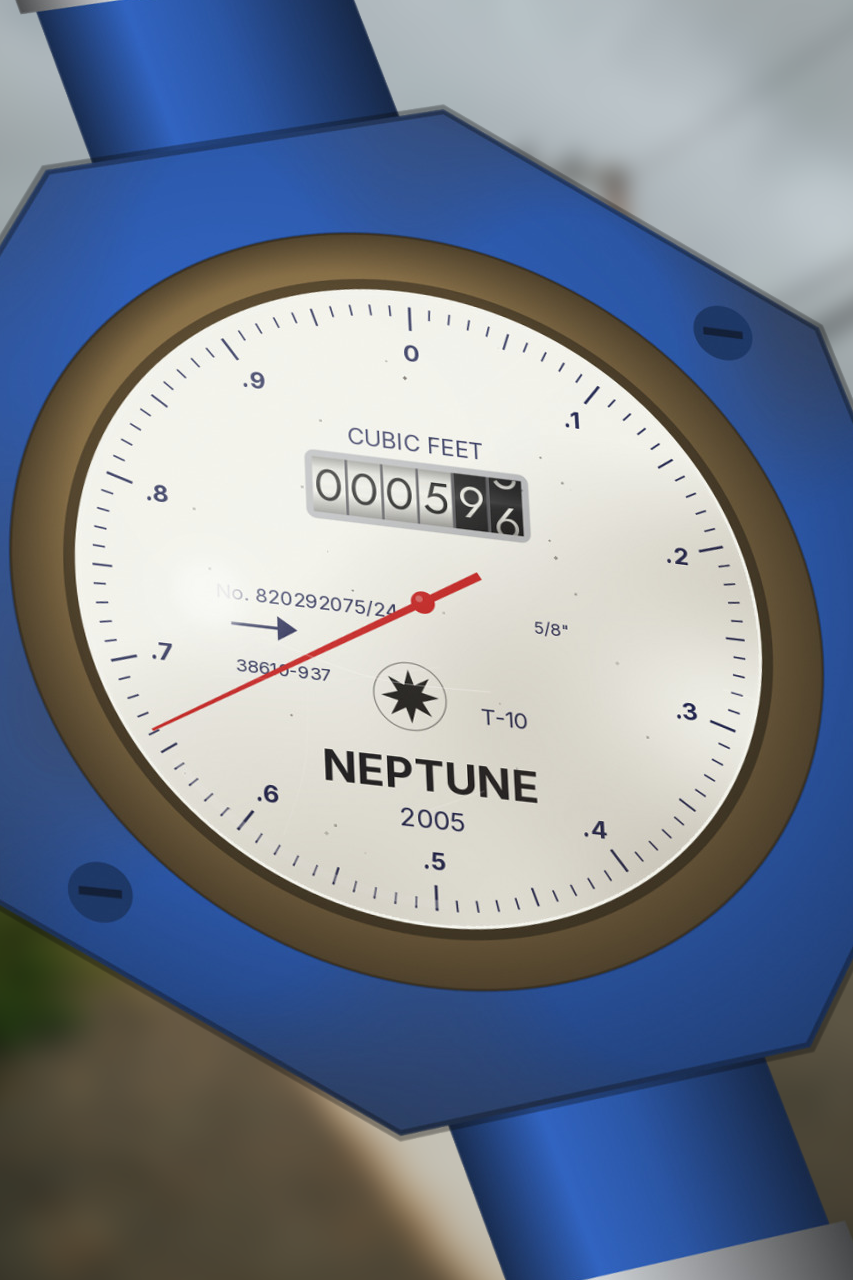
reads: **595.66** ft³
